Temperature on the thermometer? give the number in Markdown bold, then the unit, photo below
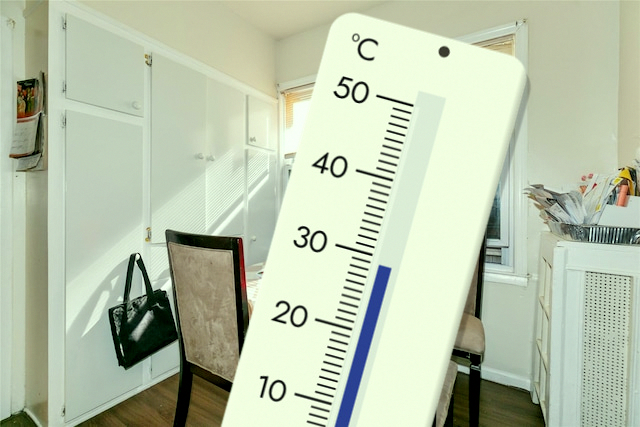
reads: **29** °C
